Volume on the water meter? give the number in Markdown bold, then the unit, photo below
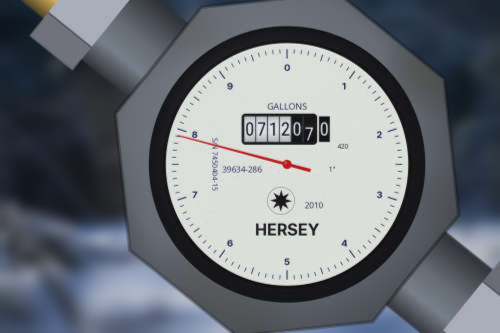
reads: **712067.9** gal
